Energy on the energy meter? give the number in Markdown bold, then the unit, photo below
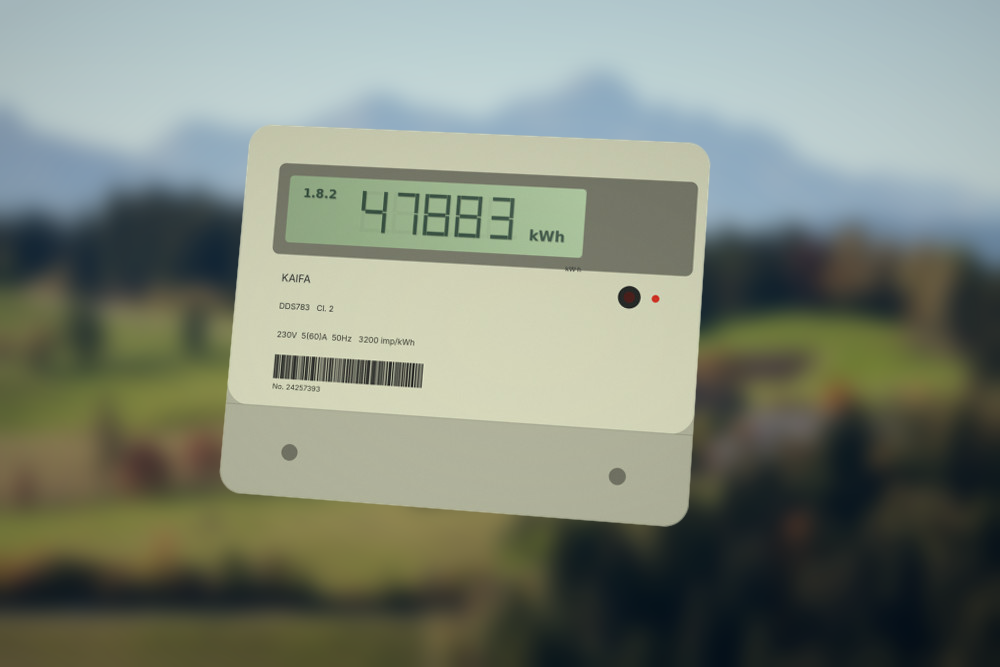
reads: **47883** kWh
